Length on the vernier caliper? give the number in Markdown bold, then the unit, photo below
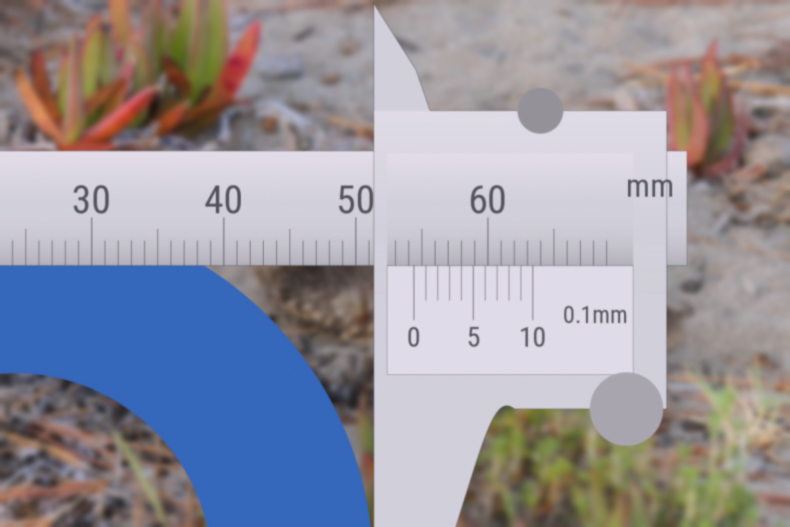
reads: **54.4** mm
